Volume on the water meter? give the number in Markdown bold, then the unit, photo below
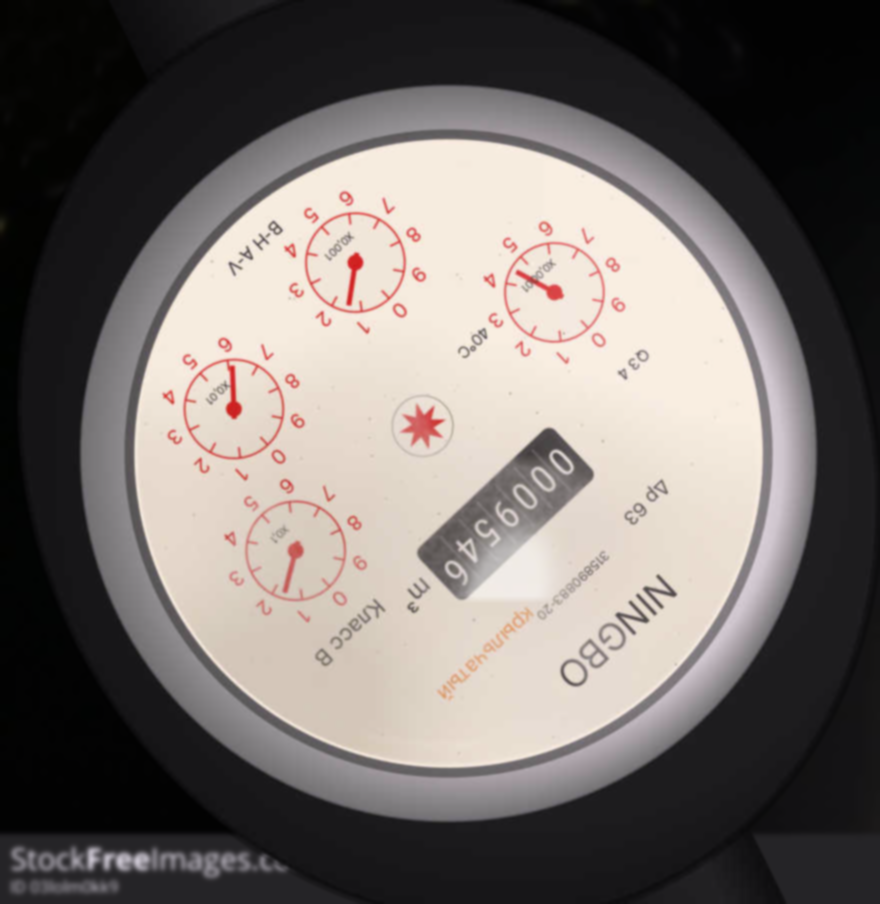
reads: **9546.1614** m³
